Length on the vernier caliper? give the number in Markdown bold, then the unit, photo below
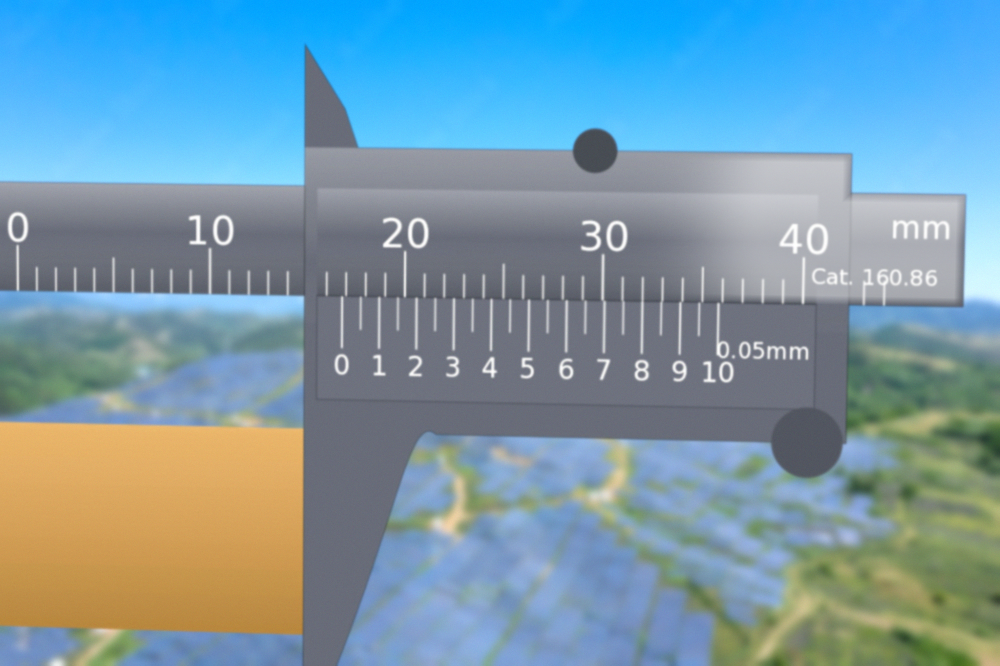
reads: **16.8** mm
